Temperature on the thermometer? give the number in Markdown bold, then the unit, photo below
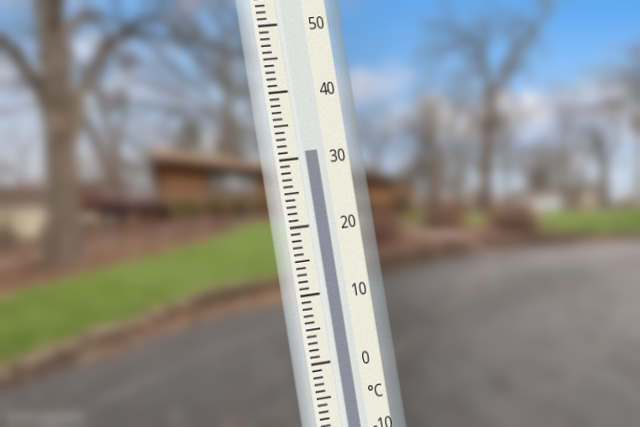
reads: **31** °C
